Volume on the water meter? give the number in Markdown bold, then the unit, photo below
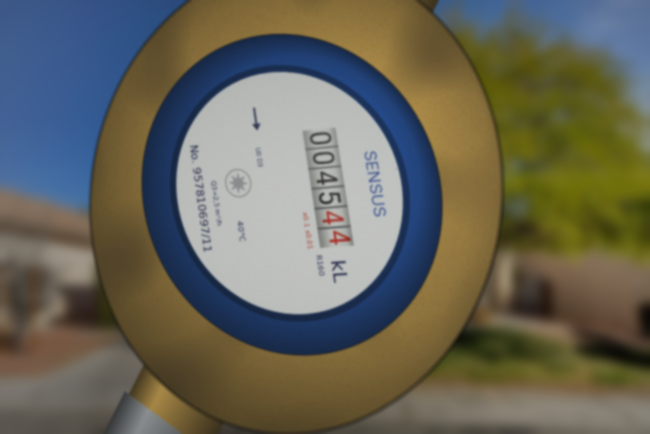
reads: **45.44** kL
